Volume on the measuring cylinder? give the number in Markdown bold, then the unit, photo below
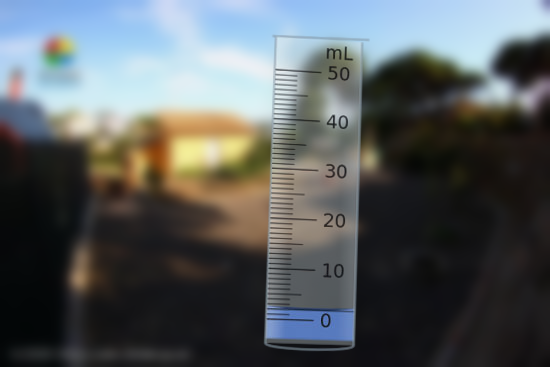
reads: **2** mL
